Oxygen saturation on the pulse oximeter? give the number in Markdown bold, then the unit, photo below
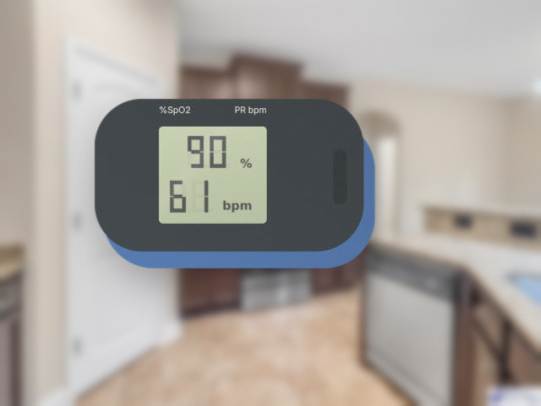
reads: **90** %
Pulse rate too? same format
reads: **61** bpm
